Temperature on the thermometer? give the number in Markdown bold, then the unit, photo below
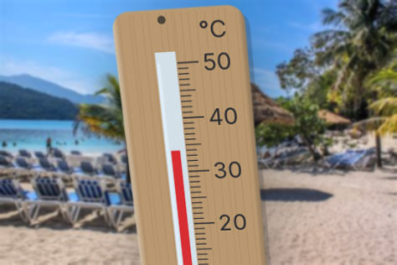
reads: **34** °C
